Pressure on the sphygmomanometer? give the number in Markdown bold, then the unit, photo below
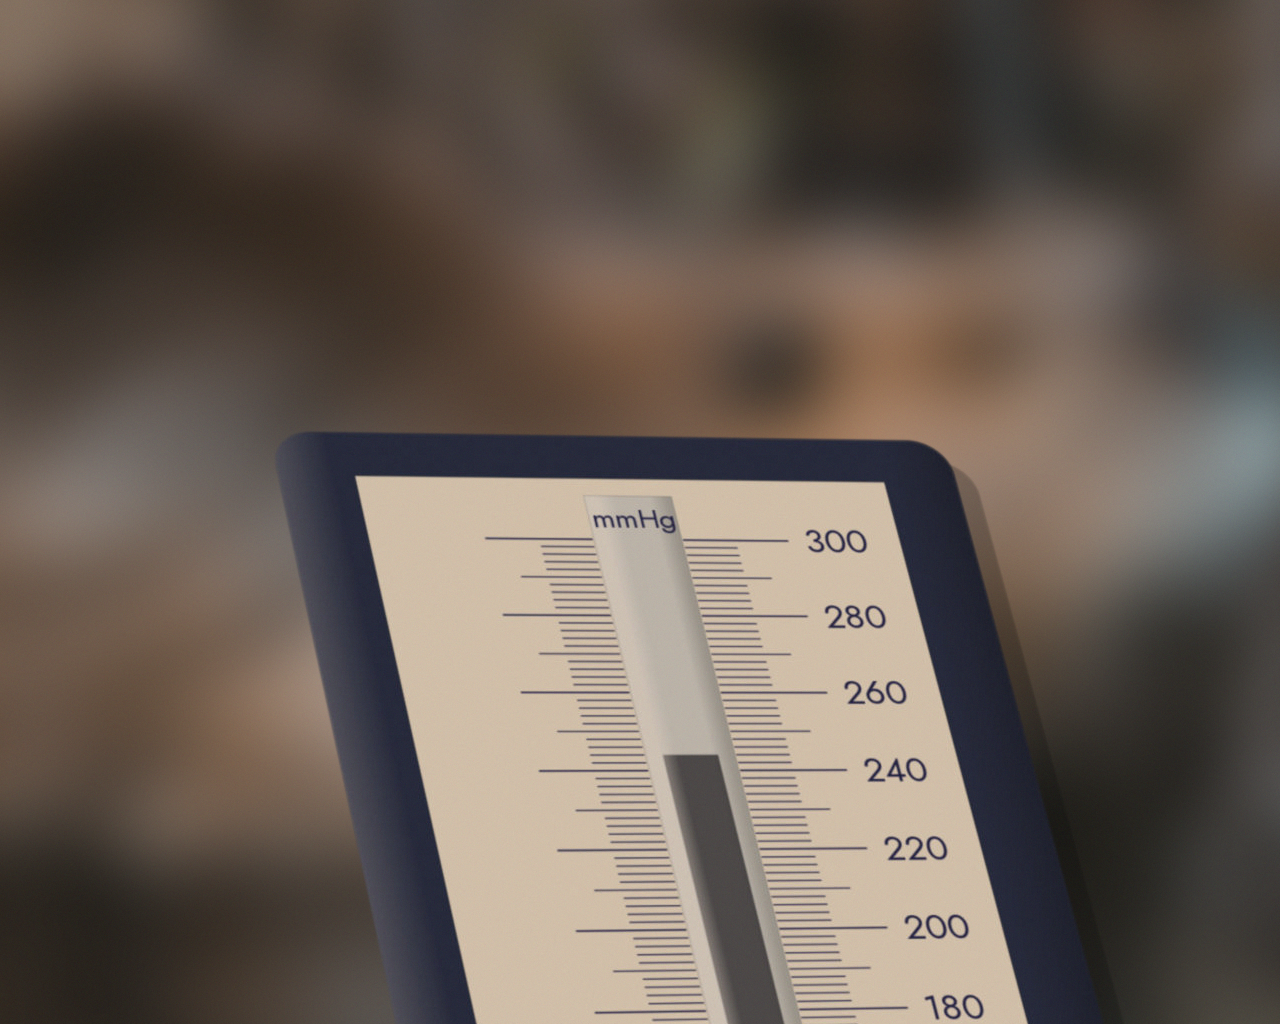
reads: **244** mmHg
